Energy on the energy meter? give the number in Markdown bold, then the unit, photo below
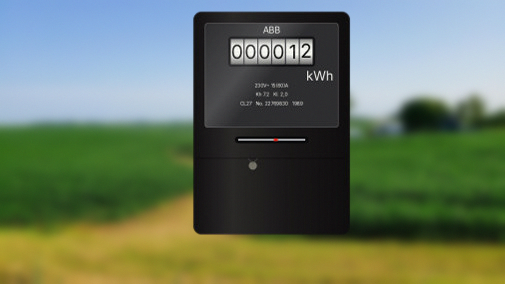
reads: **12** kWh
